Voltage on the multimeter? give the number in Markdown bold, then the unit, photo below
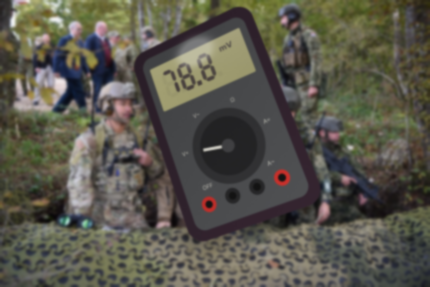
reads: **78.8** mV
